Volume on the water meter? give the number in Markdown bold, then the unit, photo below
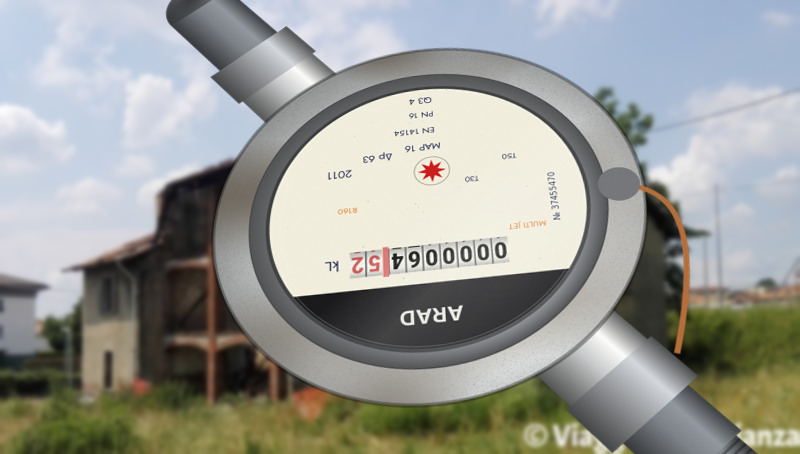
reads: **64.52** kL
